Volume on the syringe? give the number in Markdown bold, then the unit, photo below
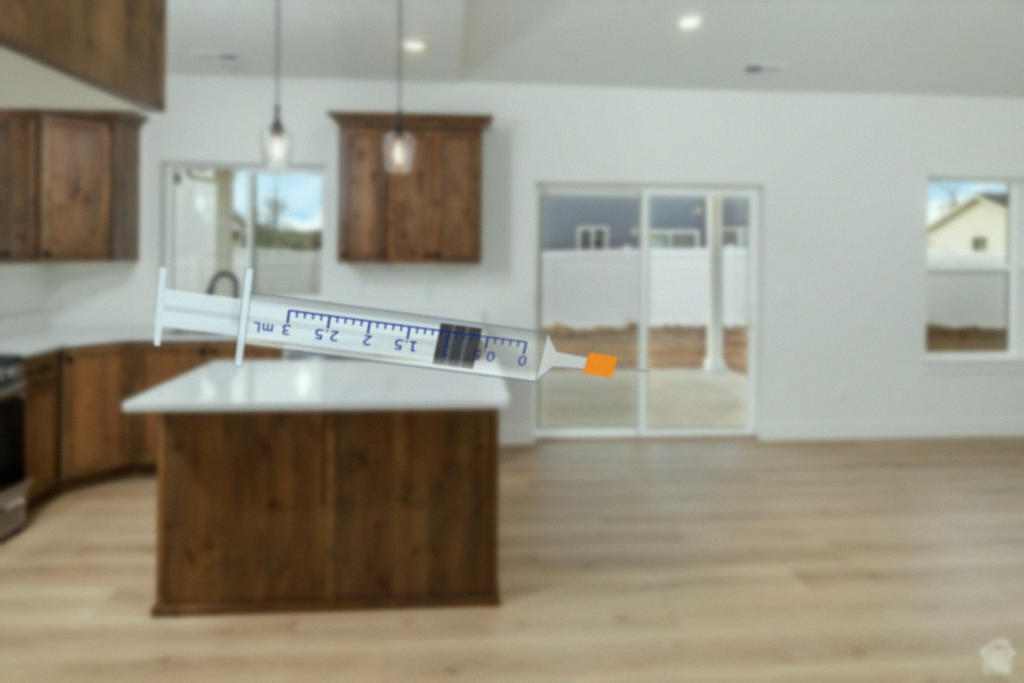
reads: **0.6** mL
